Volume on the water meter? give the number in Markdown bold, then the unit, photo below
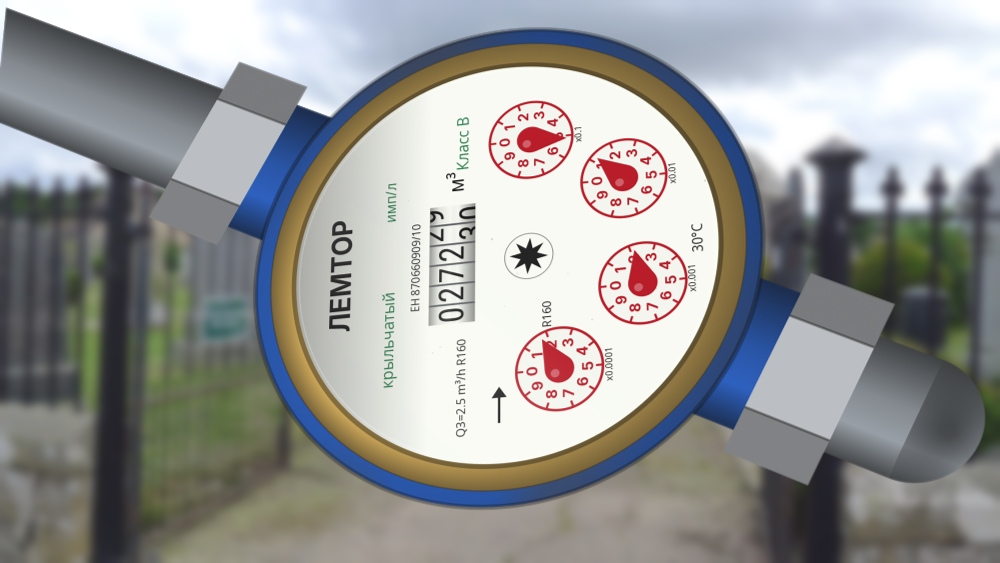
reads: **27229.5121** m³
